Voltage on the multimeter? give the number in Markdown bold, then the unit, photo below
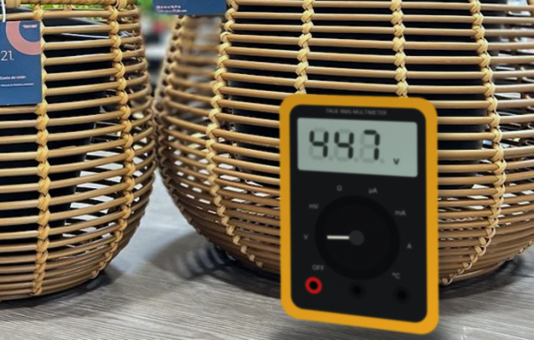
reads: **447** V
